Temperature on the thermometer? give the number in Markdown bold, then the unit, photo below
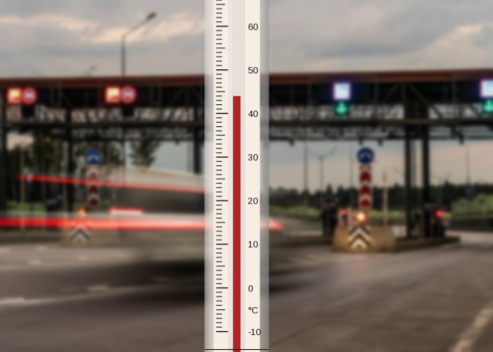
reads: **44** °C
